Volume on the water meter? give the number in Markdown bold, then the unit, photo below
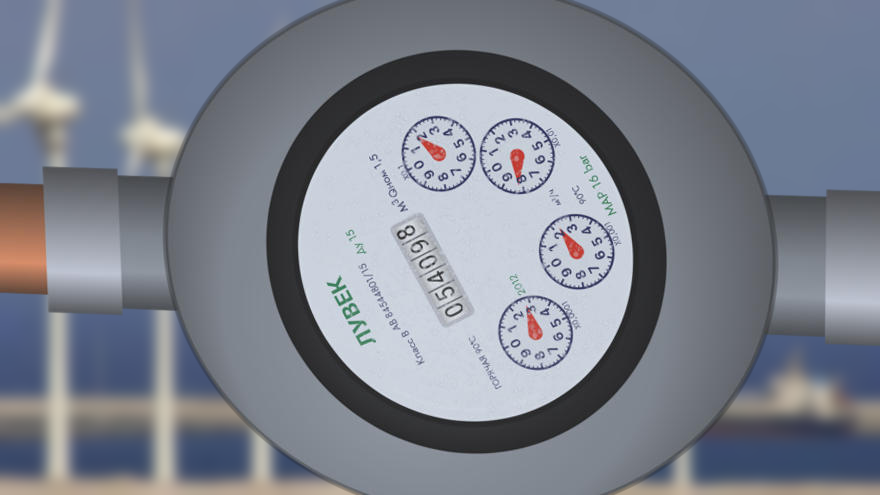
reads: **54098.1822** m³
